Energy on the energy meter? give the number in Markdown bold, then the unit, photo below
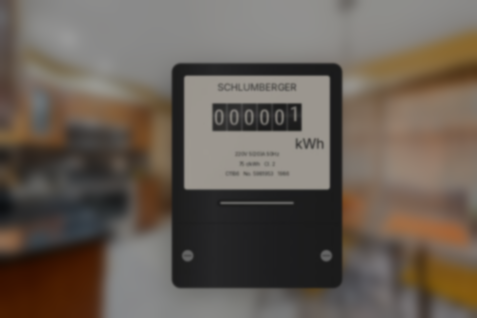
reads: **1** kWh
